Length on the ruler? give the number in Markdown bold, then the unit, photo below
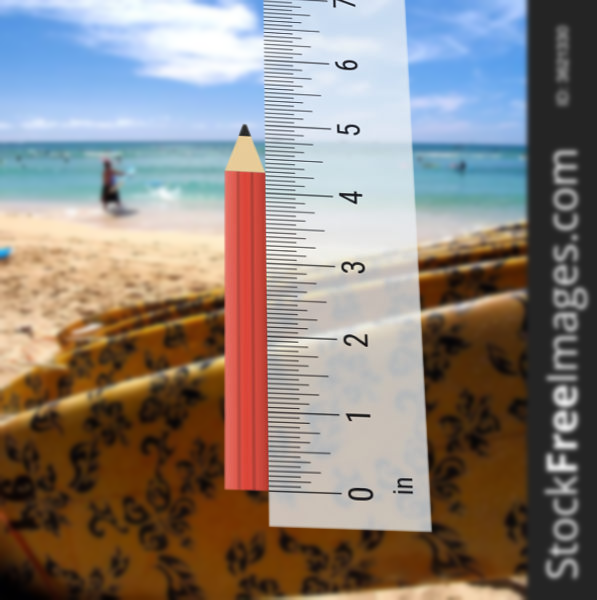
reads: **5** in
